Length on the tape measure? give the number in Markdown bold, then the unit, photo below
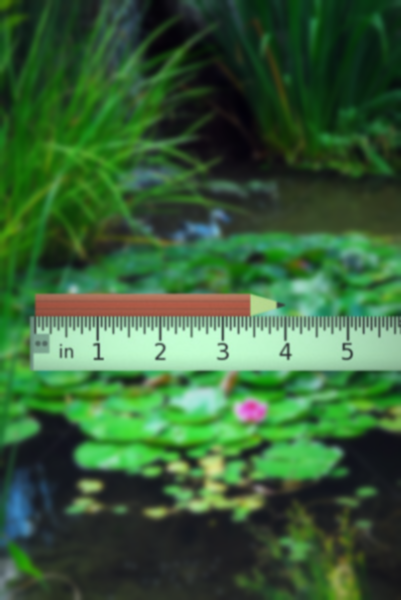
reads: **4** in
